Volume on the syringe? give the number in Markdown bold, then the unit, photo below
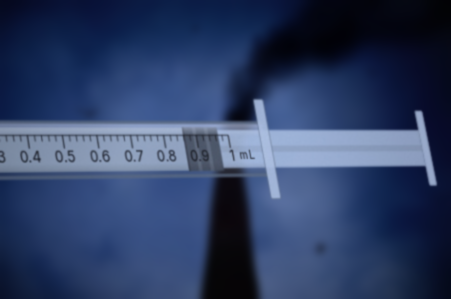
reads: **0.86** mL
